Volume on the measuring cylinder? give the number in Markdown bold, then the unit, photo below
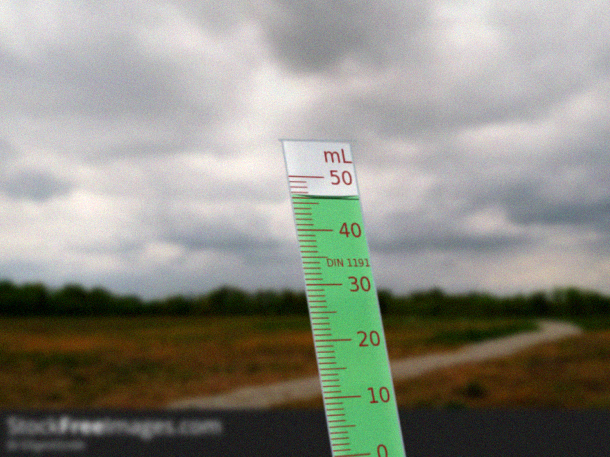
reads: **46** mL
